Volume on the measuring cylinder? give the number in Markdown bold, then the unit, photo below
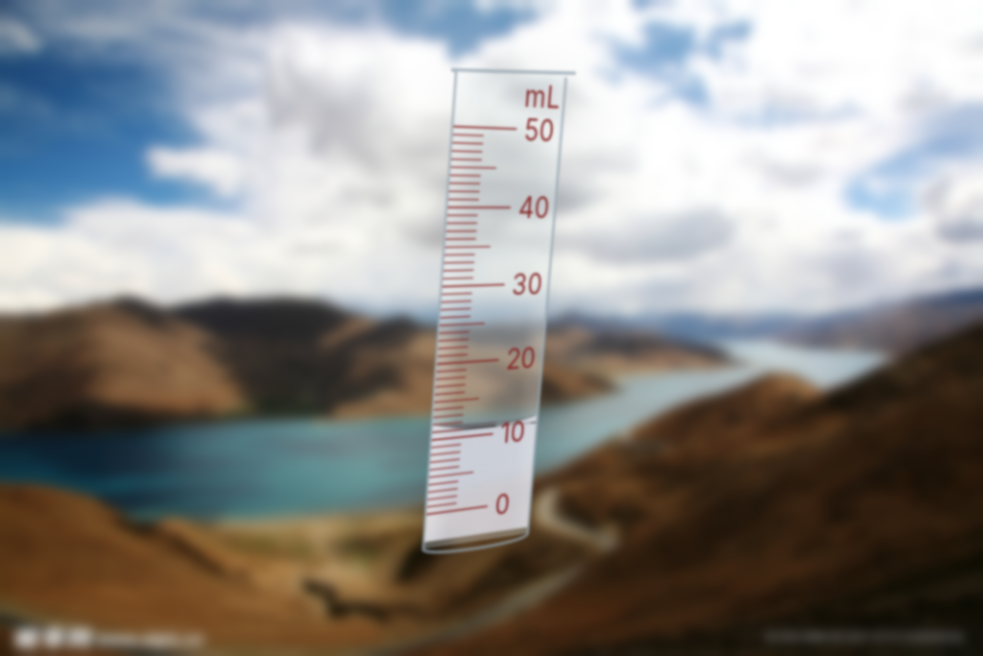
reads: **11** mL
